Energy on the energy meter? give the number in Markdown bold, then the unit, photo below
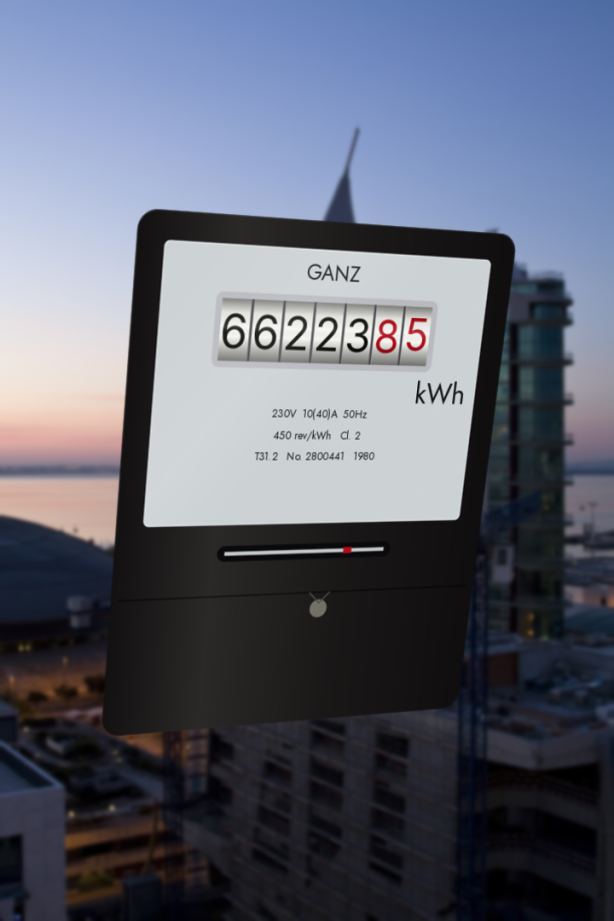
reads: **66223.85** kWh
